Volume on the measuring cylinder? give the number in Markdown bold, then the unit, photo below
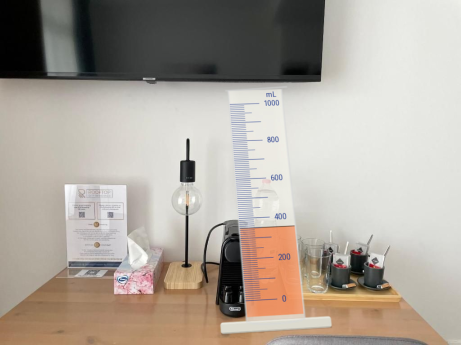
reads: **350** mL
